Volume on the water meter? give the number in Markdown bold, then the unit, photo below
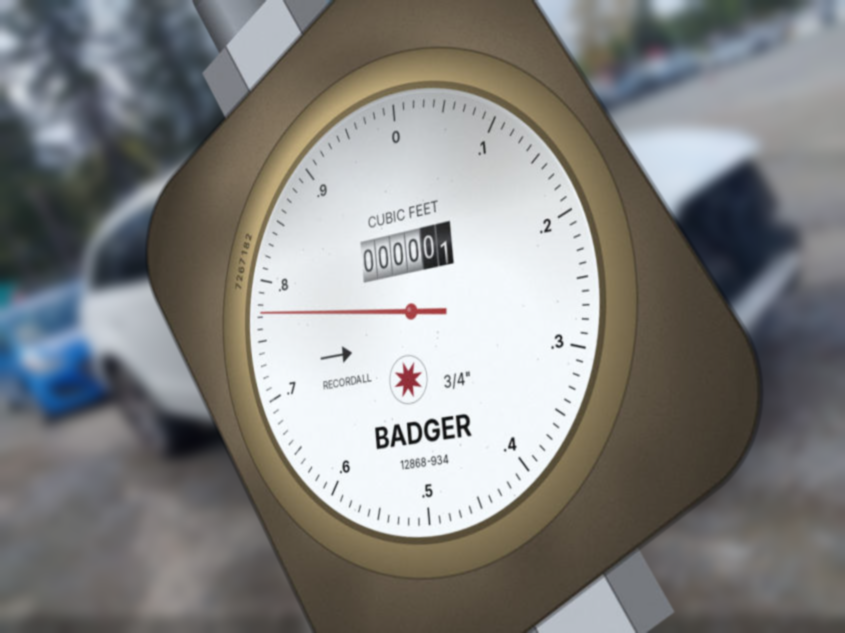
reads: **0.77** ft³
